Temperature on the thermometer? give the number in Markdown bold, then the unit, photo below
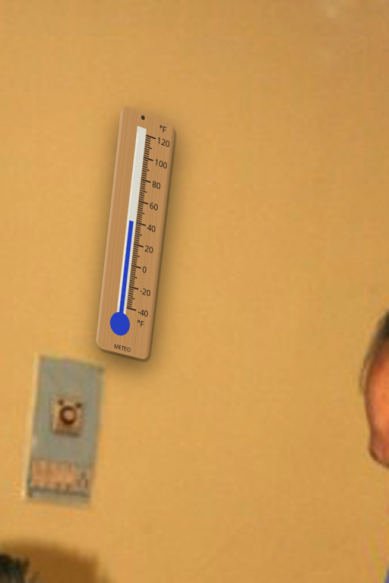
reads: **40** °F
